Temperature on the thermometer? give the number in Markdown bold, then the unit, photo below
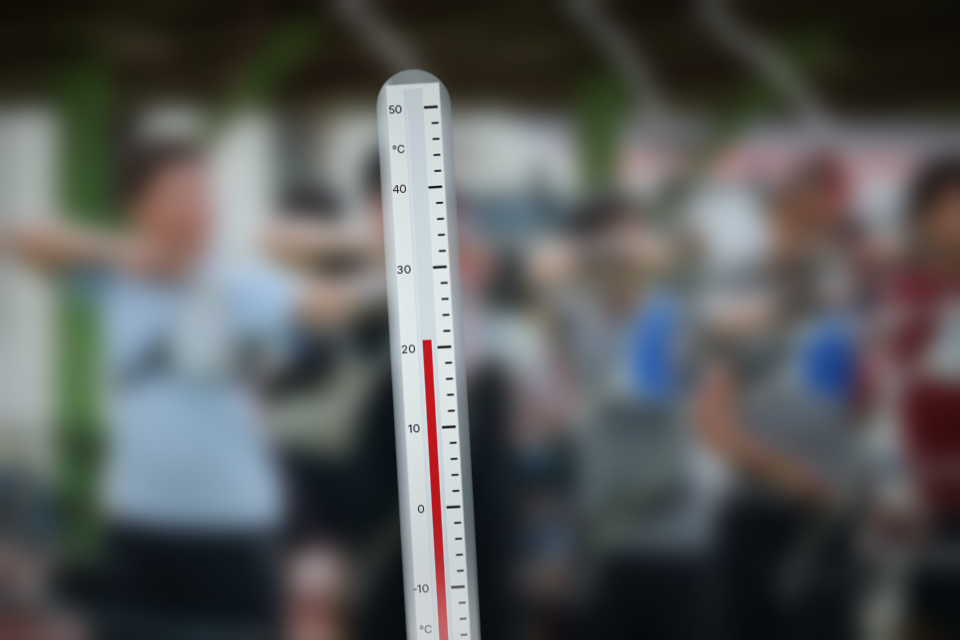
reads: **21** °C
